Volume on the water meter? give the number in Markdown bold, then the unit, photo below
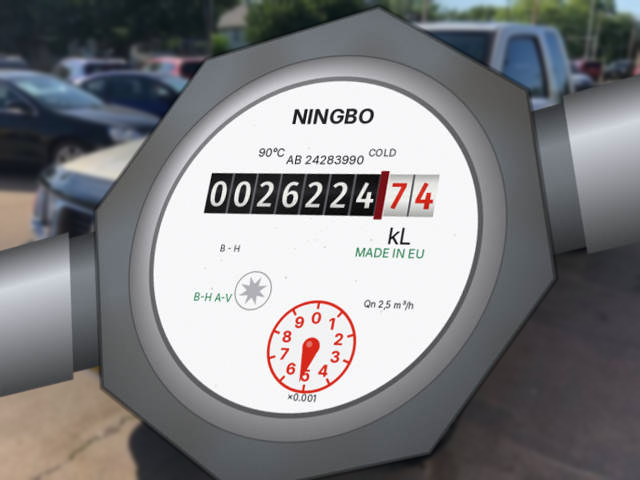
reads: **26224.745** kL
